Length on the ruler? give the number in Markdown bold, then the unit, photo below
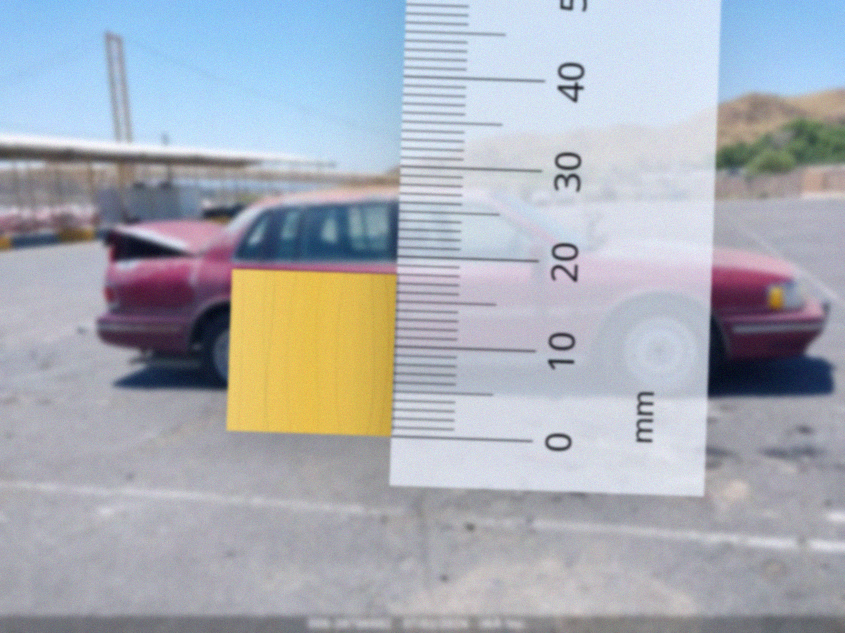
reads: **18** mm
